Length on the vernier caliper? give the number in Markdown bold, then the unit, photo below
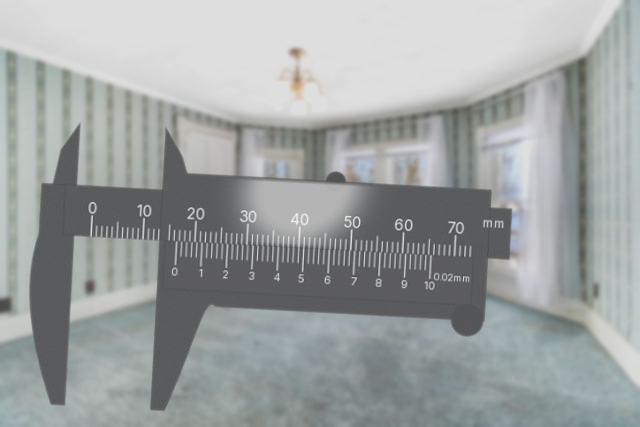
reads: **16.5** mm
